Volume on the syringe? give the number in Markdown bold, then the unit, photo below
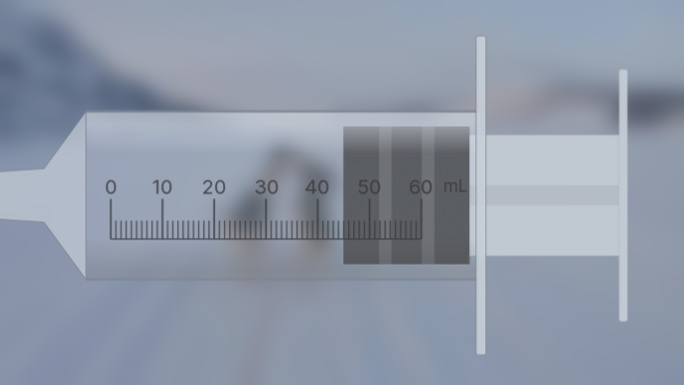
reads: **45** mL
